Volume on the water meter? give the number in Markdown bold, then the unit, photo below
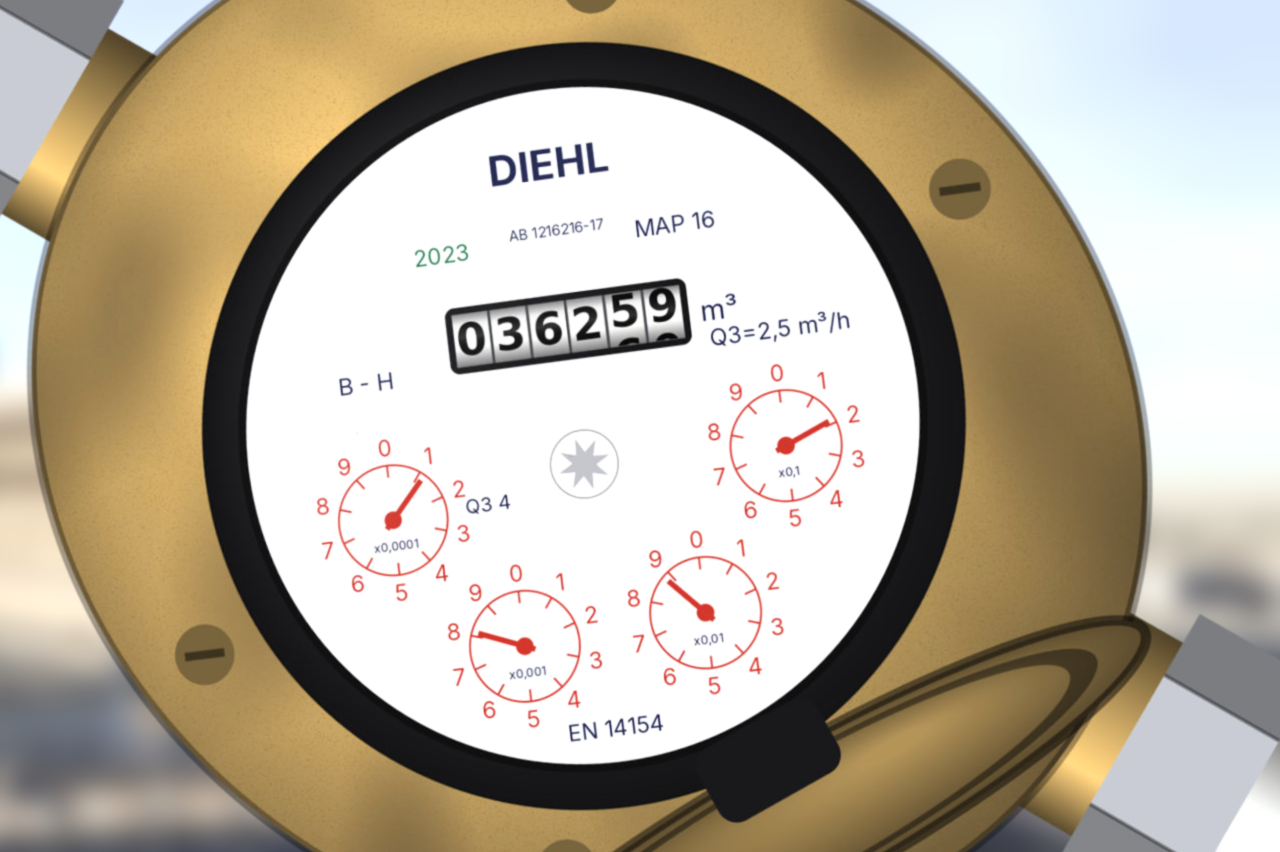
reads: **36259.1881** m³
